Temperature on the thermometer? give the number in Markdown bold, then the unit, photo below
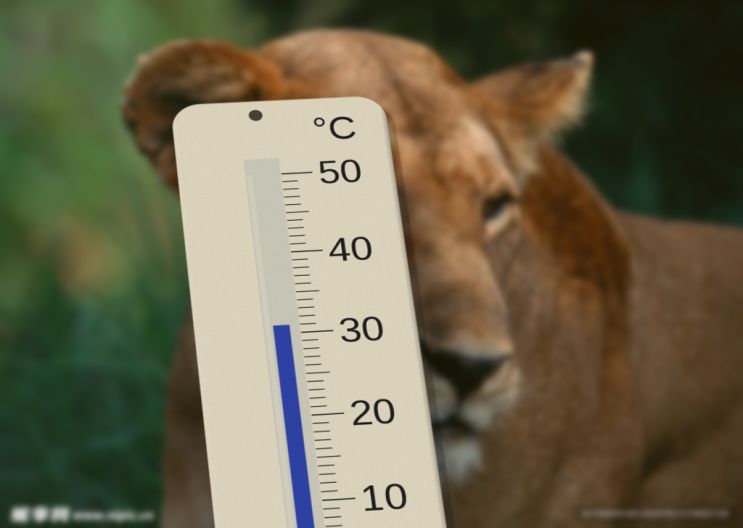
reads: **31** °C
